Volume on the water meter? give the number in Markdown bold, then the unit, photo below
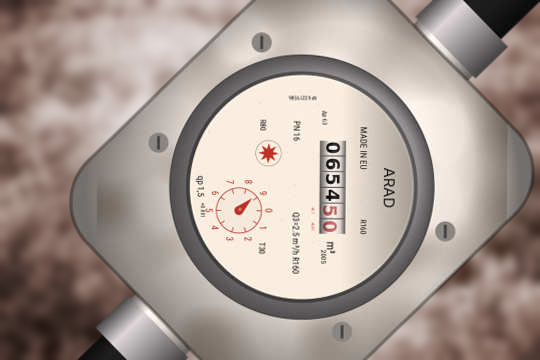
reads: **654.498** m³
